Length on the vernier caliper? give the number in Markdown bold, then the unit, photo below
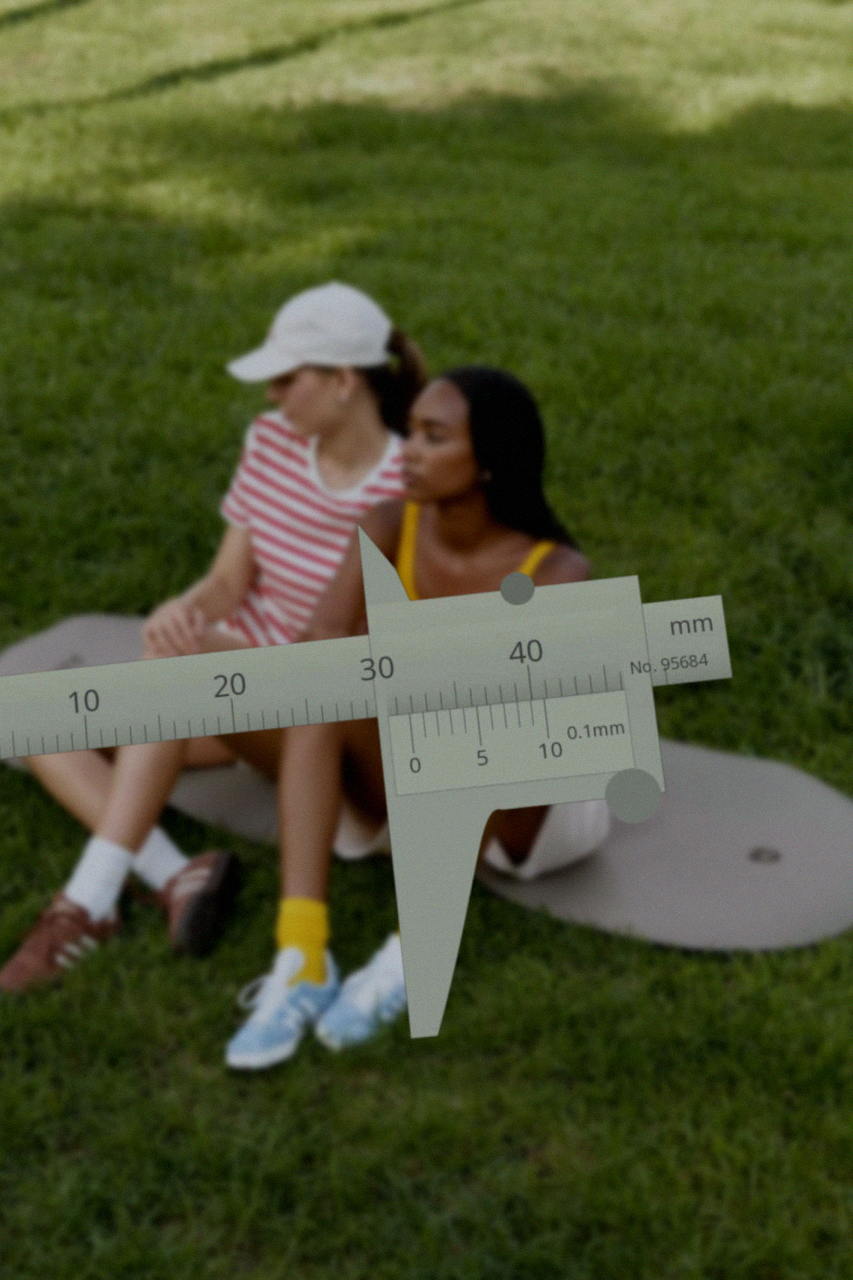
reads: **31.8** mm
